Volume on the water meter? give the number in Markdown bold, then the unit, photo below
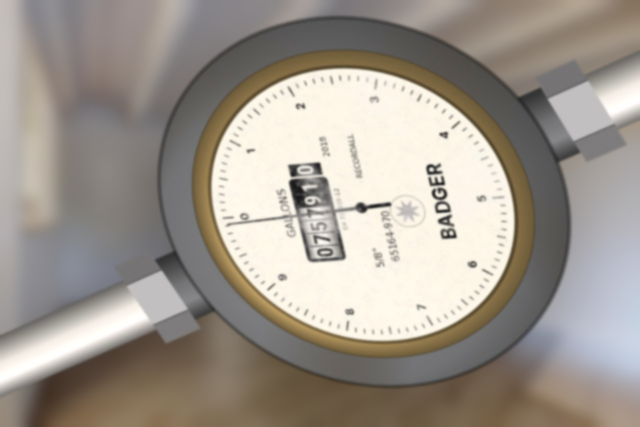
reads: **757909.9** gal
